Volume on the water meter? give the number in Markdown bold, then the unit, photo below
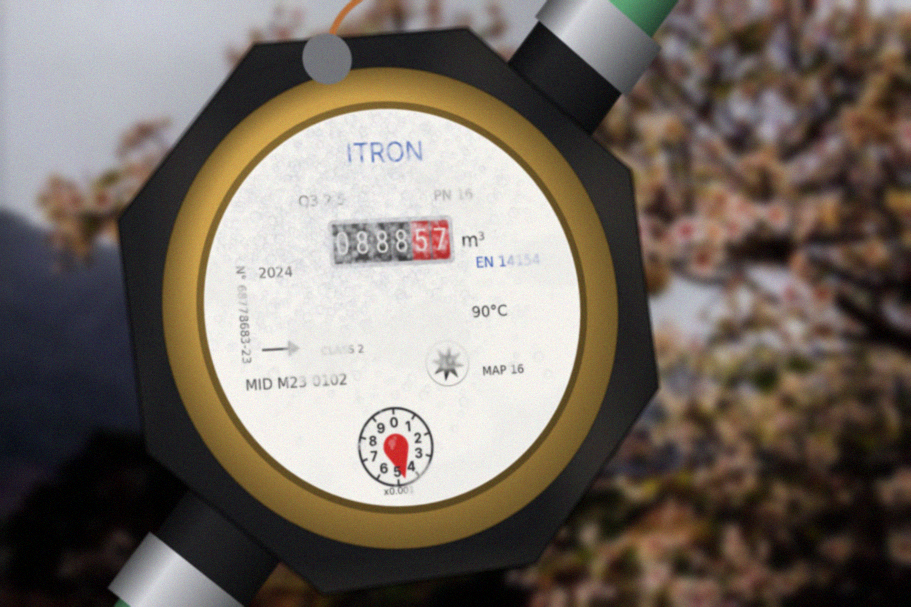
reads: **888.574** m³
